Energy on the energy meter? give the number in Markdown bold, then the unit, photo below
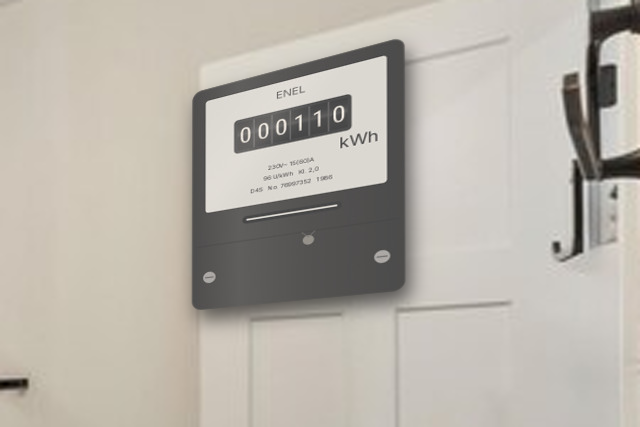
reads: **110** kWh
